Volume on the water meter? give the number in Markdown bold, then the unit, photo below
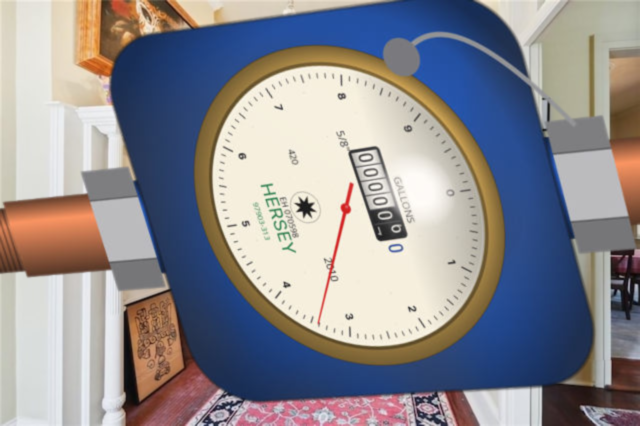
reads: **63.4** gal
